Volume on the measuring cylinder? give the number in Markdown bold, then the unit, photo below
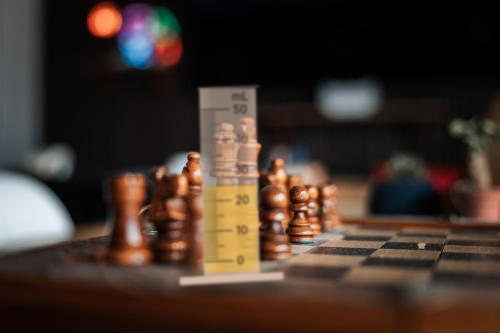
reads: **25** mL
